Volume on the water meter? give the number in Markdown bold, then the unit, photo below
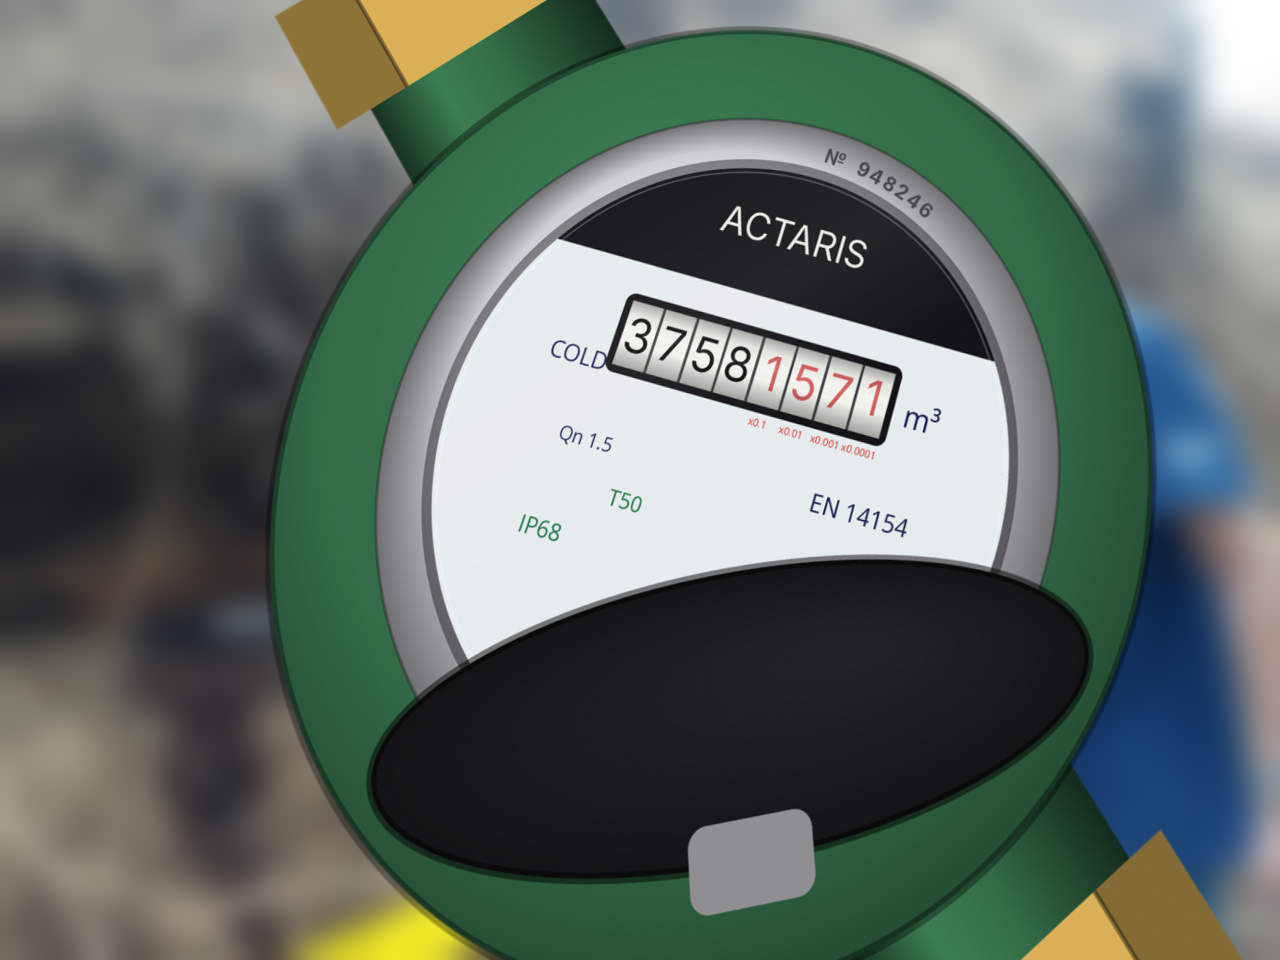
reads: **3758.1571** m³
